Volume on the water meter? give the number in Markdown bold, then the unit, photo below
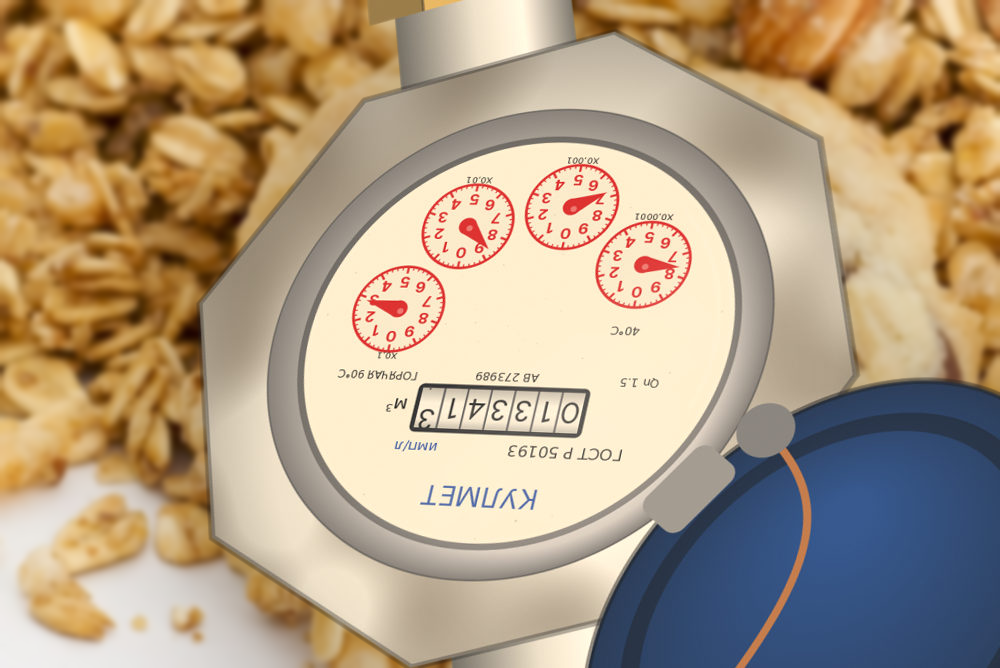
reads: **133413.2867** m³
